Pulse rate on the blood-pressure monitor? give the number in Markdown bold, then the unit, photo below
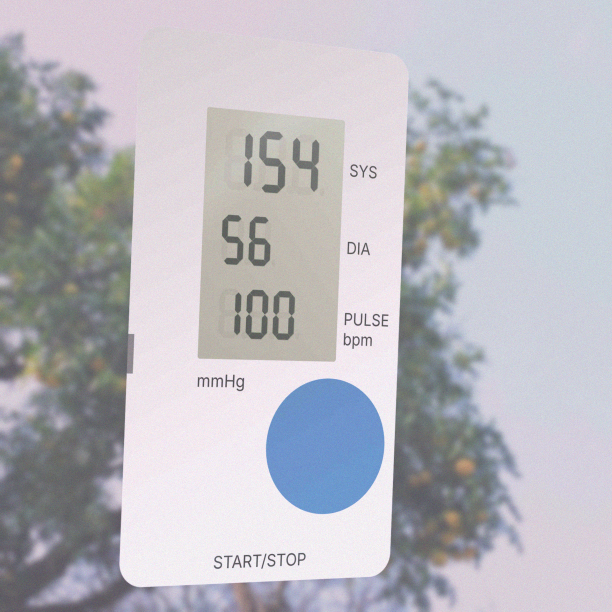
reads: **100** bpm
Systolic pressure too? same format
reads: **154** mmHg
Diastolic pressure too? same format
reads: **56** mmHg
